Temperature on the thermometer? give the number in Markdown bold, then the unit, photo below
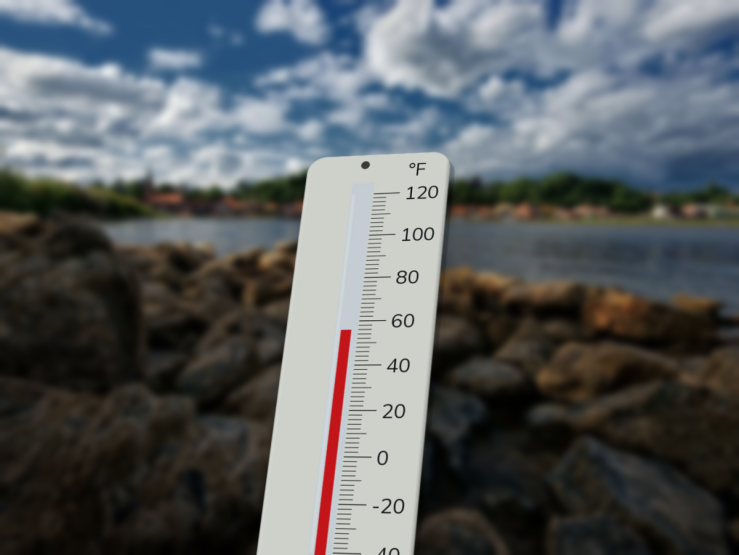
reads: **56** °F
